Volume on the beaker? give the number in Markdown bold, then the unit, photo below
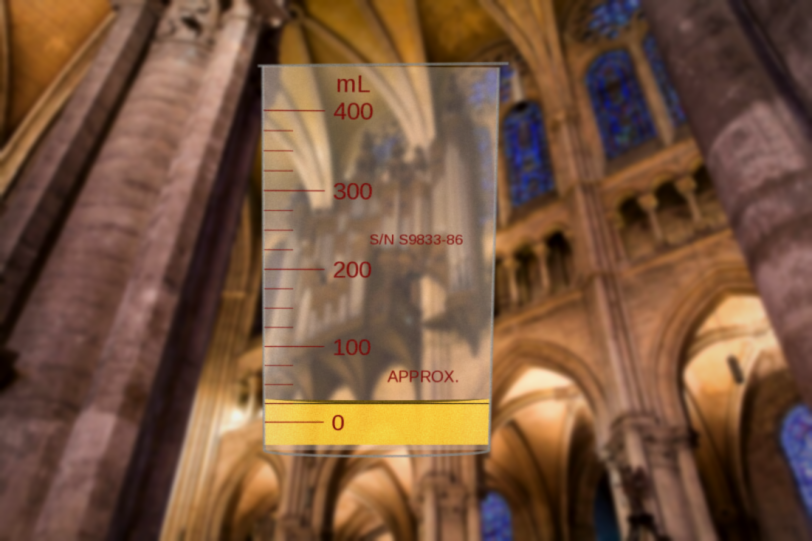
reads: **25** mL
